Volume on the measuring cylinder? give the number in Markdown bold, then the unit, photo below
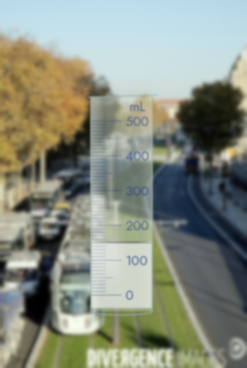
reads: **150** mL
